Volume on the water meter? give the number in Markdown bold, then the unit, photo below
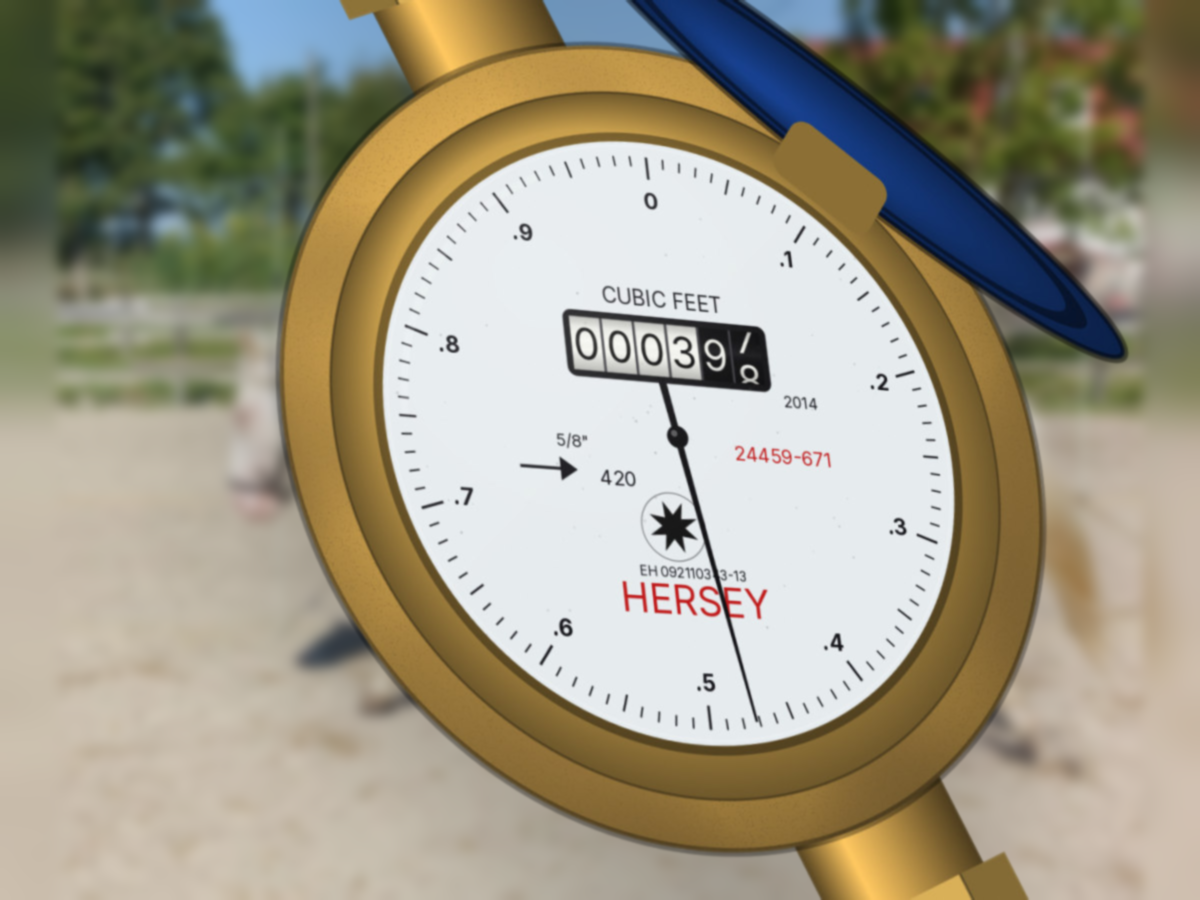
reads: **397.47** ft³
